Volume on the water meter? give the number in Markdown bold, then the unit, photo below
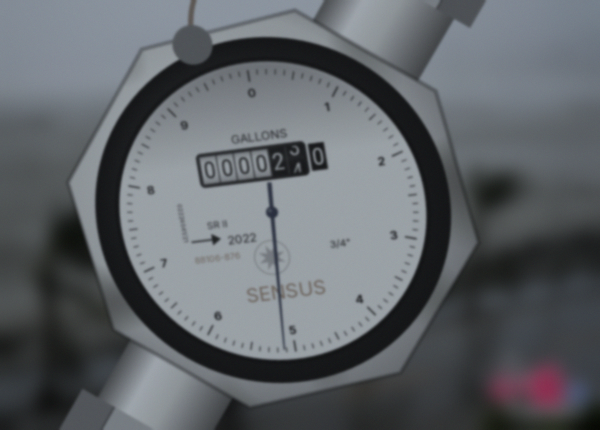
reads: **235.1** gal
